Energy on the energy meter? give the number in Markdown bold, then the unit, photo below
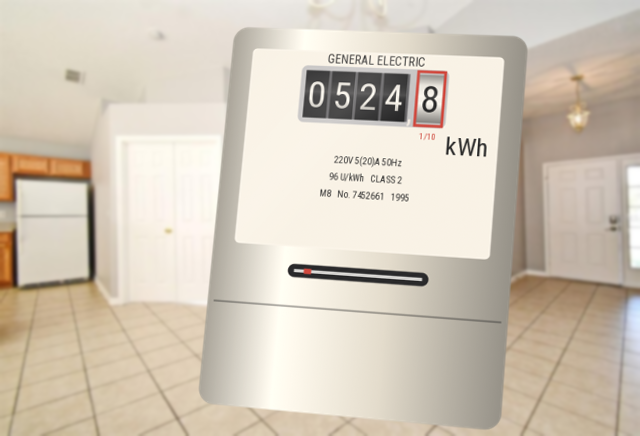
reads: **524.8** kWh
